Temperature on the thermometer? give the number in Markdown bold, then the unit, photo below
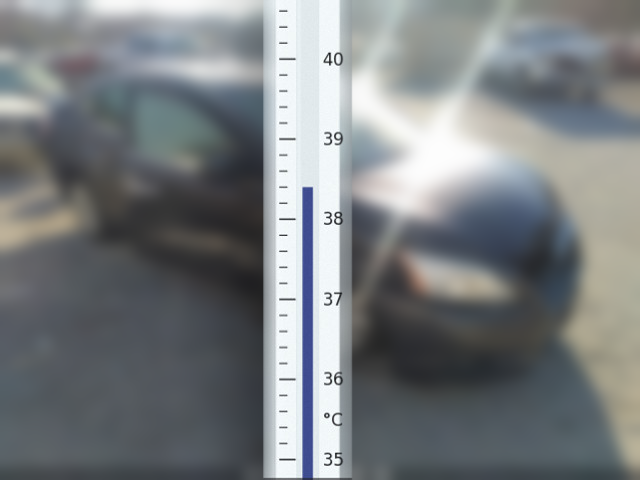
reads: **38.4** °C
